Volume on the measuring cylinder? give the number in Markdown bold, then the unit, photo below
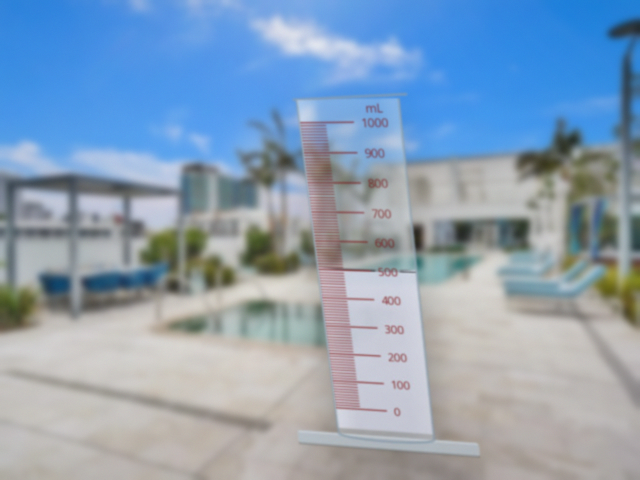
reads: **500** mL
